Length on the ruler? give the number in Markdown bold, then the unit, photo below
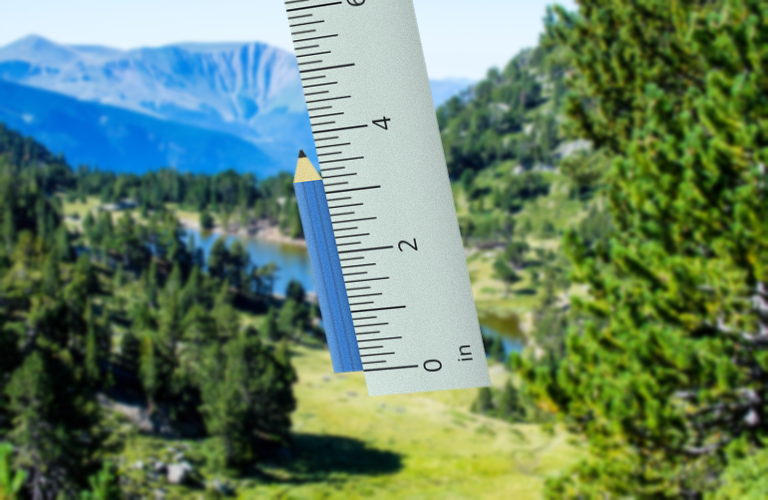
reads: **3.75** in
